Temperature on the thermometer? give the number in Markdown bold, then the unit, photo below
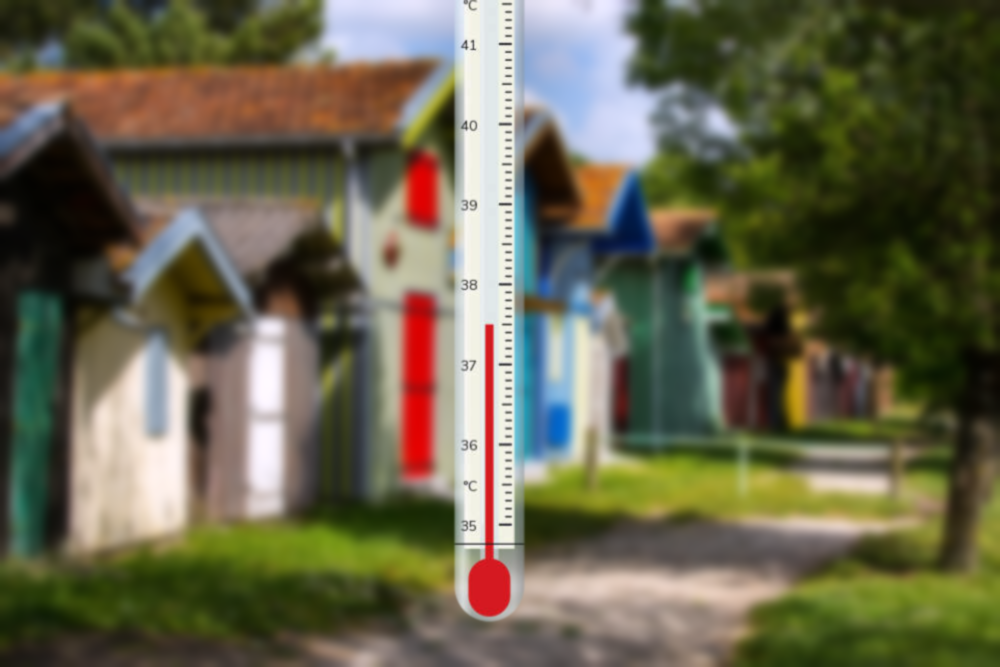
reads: **37.5** °C
